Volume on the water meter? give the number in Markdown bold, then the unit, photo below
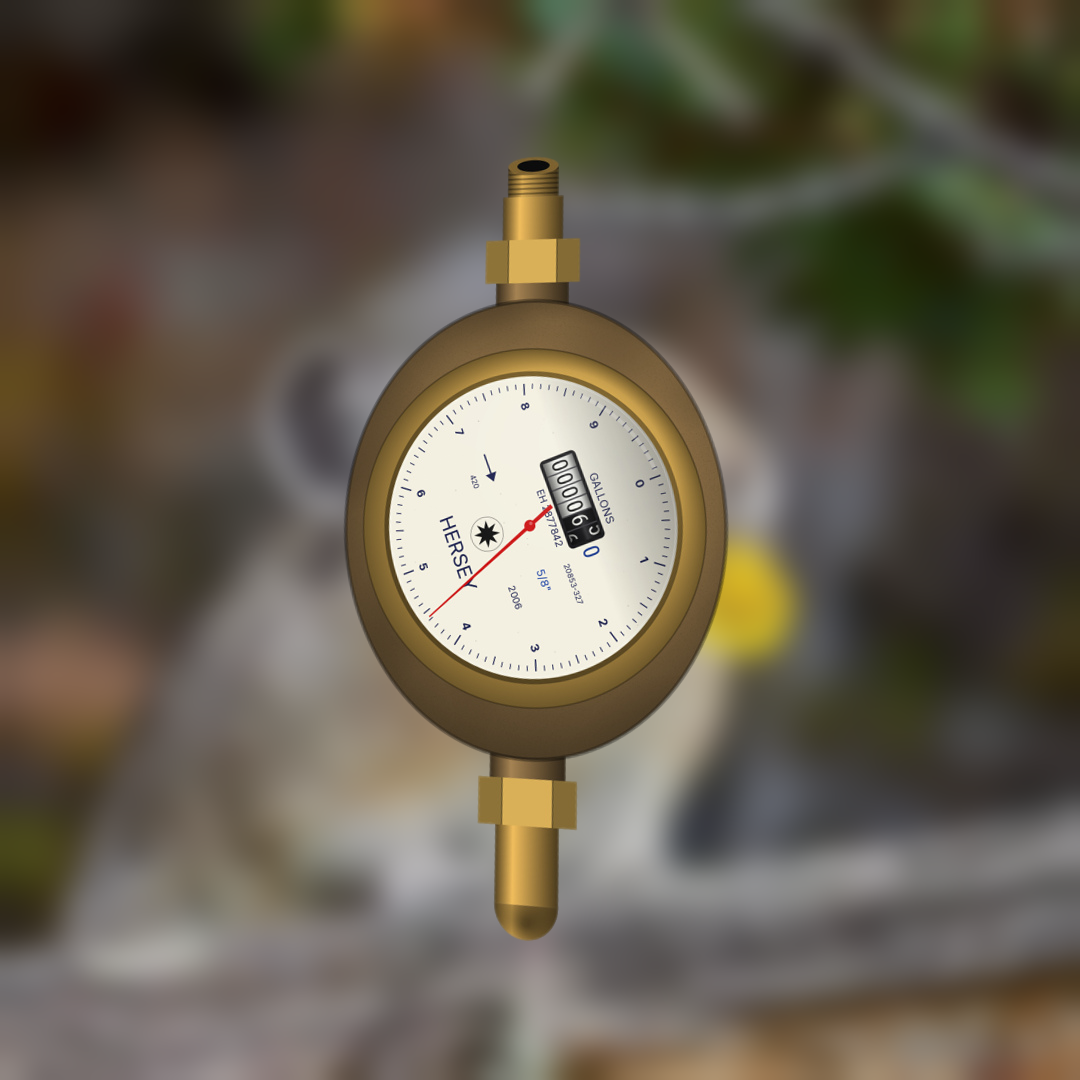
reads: **654.4** gal
